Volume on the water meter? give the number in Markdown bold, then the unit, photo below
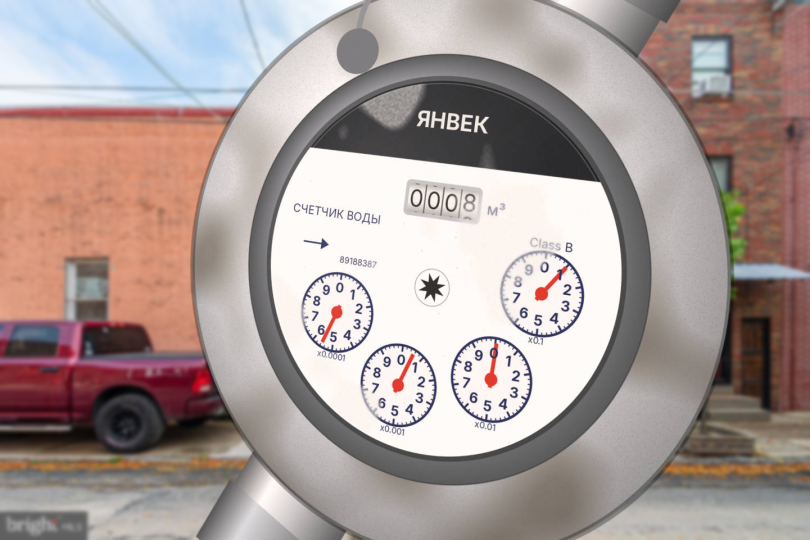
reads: **8.1005** m³
